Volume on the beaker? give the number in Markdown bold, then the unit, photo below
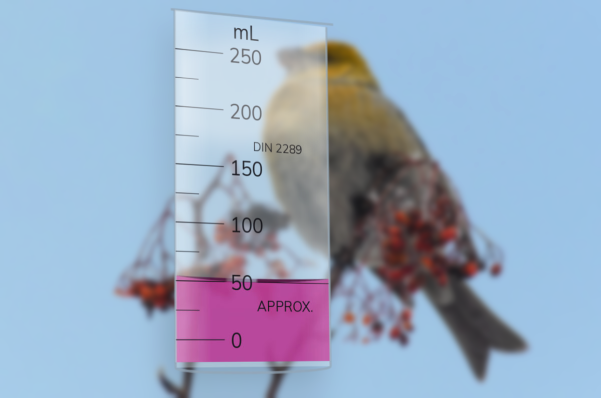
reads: **50** mL
